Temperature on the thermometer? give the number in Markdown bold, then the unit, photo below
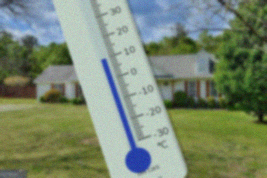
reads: **10** °C
